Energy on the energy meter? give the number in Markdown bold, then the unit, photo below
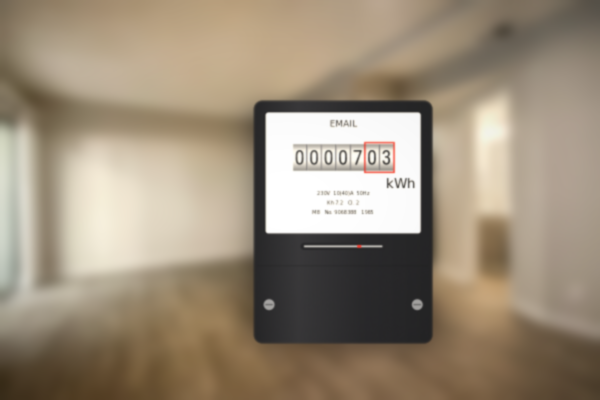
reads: **7.03** kWh
